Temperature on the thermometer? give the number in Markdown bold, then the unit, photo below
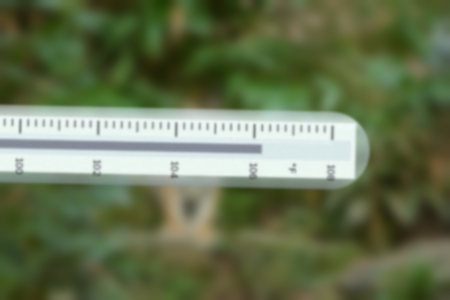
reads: **106.2** °F
